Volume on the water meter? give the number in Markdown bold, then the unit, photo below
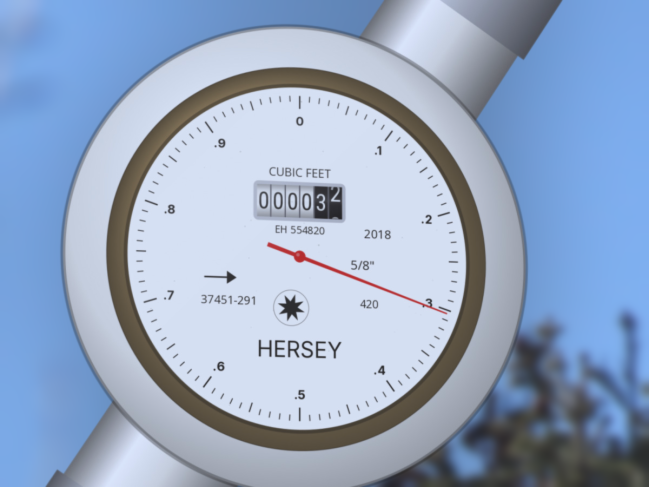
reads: **32.30** ft³
